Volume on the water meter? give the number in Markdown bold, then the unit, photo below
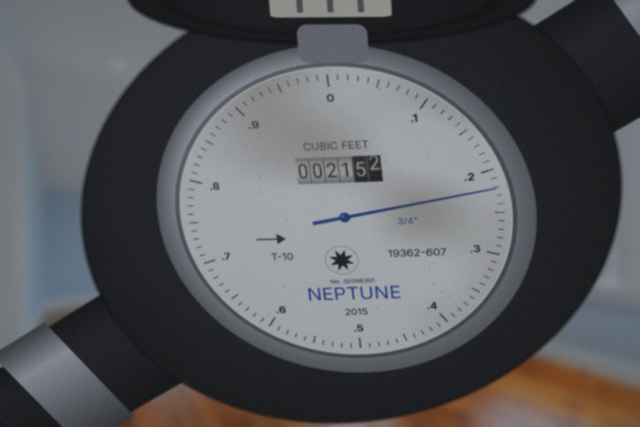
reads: **2152.22** ft³
